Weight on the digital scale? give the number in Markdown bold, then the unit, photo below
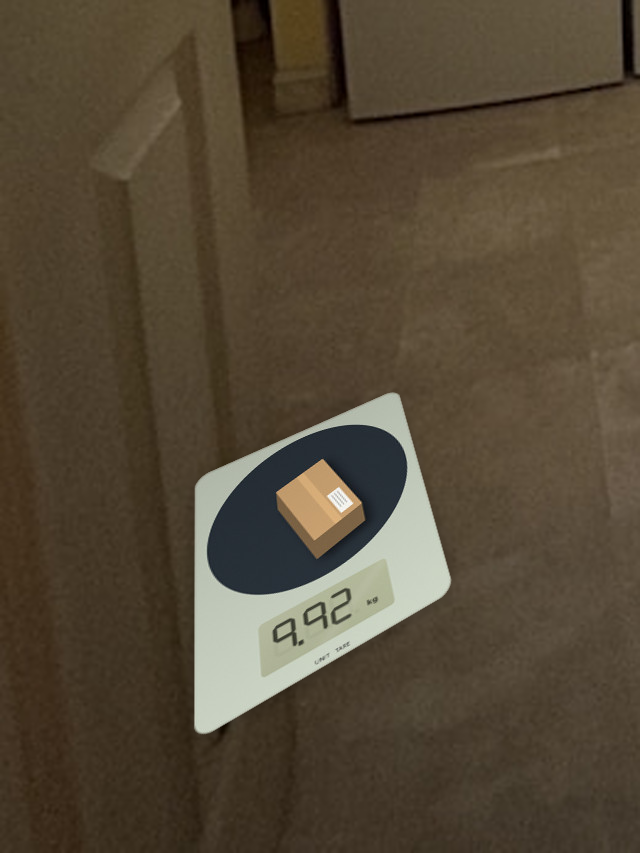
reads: **9.92** kg
